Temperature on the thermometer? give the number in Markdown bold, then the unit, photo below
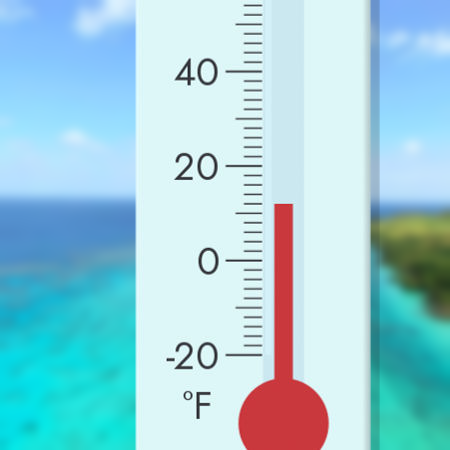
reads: **12** °F
